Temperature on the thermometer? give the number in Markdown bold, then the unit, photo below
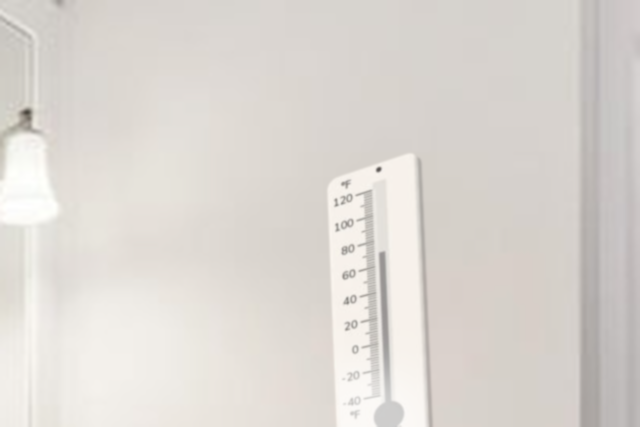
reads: **70** °F
